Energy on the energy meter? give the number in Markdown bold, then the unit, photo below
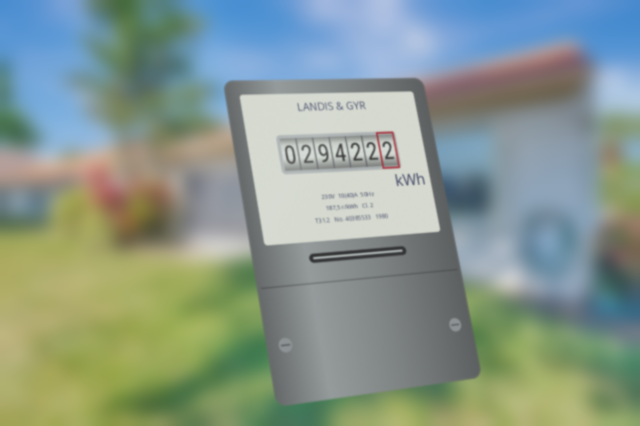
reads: **29422.2** kWh
